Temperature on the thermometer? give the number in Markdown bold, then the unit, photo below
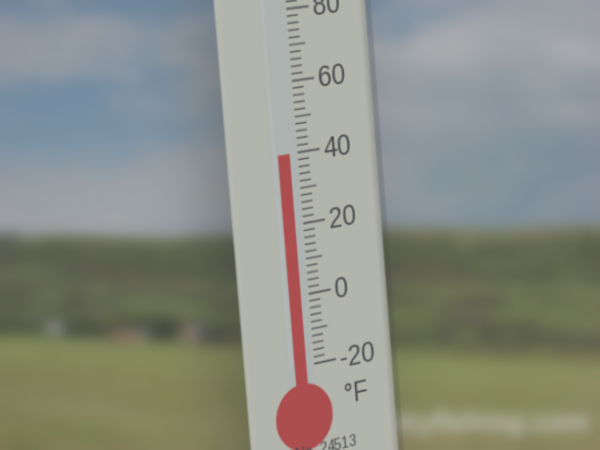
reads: **40** °F
